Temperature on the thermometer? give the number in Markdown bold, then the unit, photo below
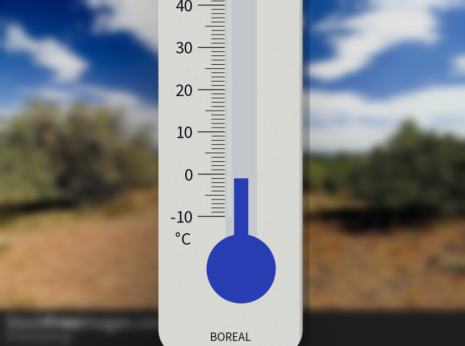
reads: **-1** °C
